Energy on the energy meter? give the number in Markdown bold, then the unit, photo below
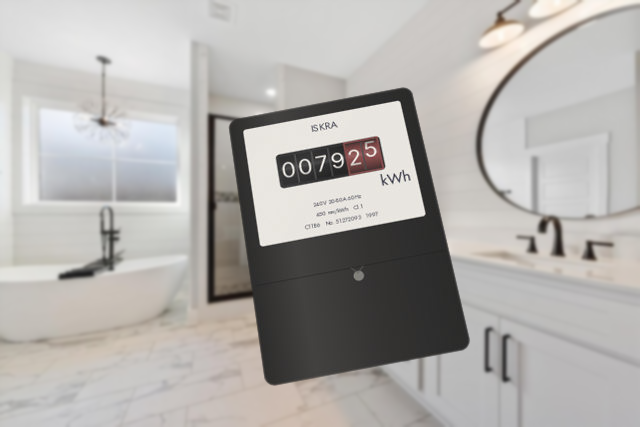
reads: **79.25** kWh
